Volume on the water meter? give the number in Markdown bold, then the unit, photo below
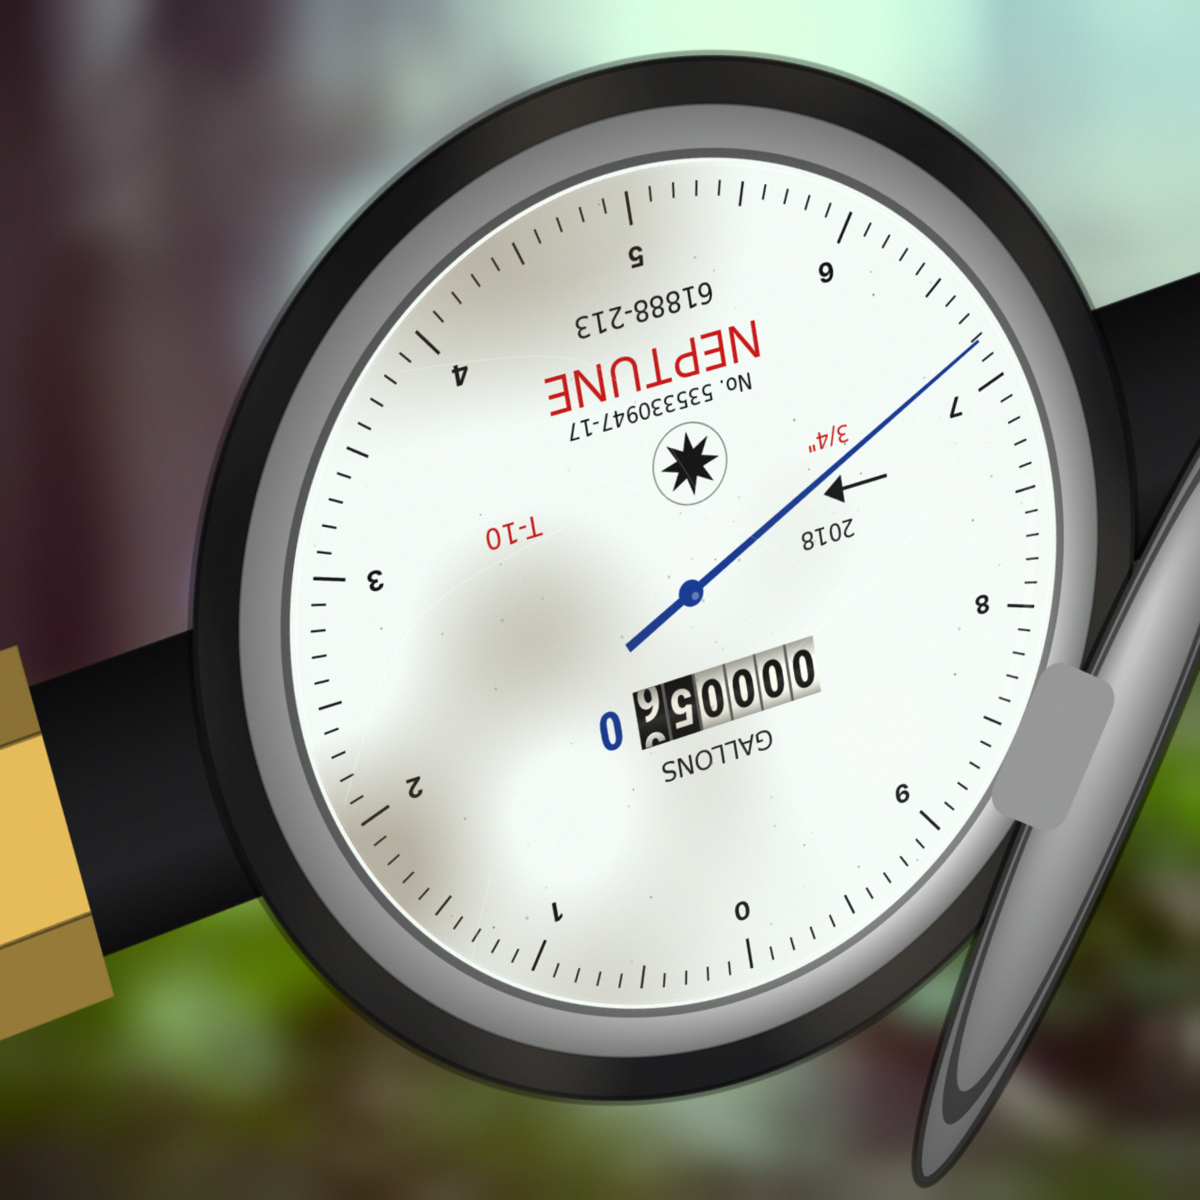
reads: **556.8** gal
